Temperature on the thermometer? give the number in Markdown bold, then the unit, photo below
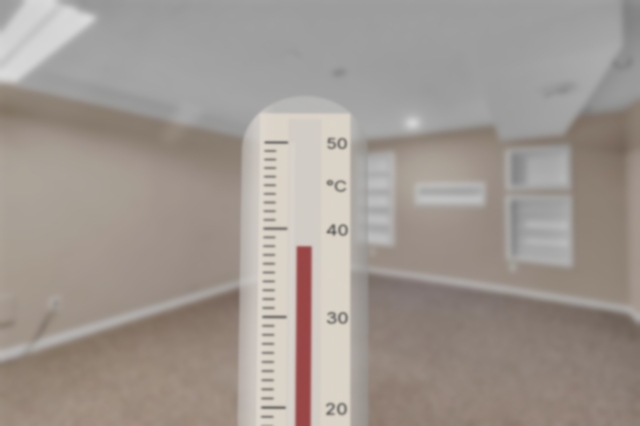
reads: **38** °C
